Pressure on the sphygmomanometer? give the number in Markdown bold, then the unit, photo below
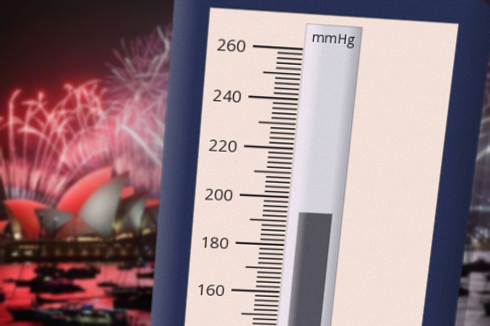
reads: **194** mmHg
